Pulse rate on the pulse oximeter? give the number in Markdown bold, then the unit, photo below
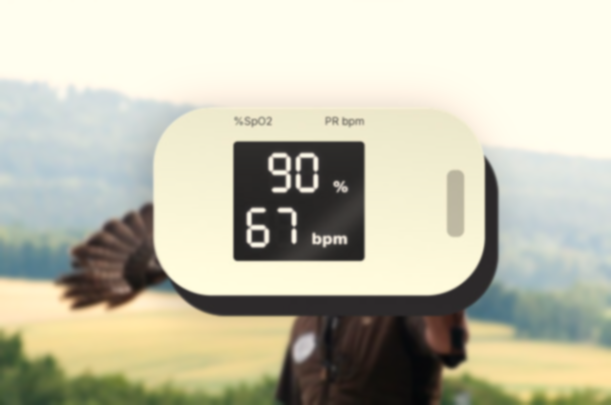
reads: **67** bpm
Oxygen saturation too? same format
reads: **90** %
